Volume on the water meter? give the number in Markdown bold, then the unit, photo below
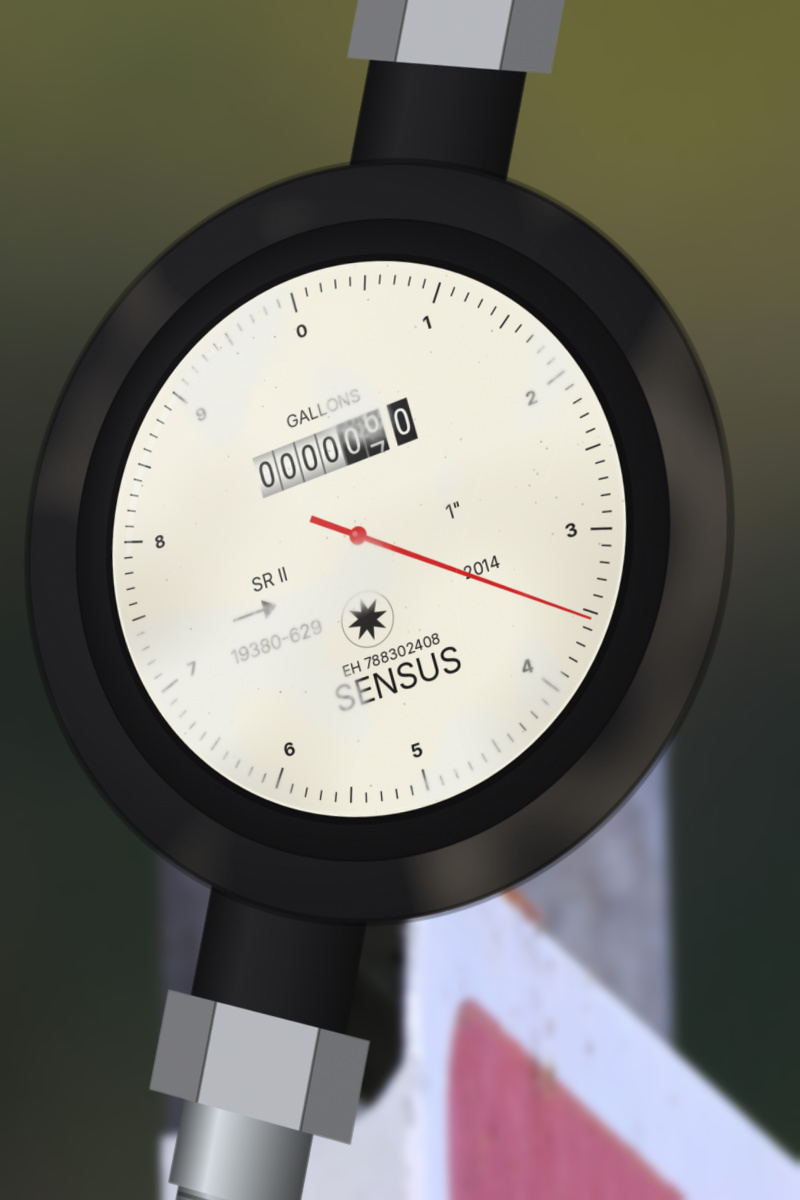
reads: **63.5** gal
